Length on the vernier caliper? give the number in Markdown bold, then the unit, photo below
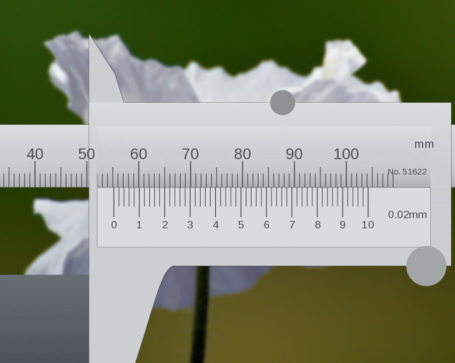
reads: **55.2** mm
